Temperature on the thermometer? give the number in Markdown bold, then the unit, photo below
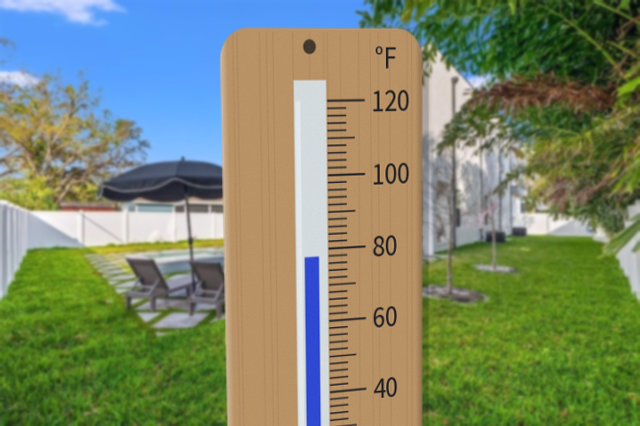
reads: **78** °F
